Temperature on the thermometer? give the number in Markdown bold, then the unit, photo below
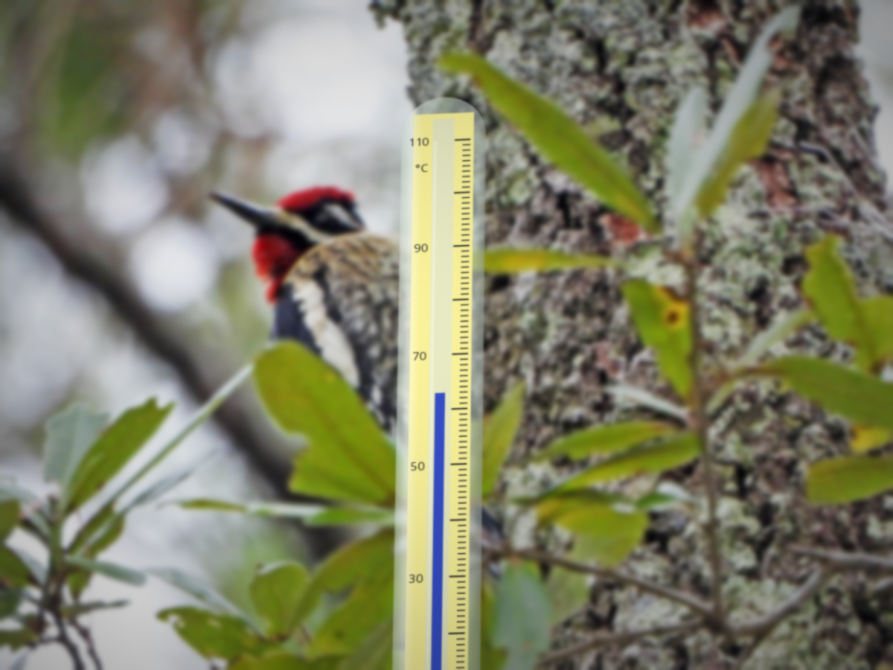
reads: **63** °C
